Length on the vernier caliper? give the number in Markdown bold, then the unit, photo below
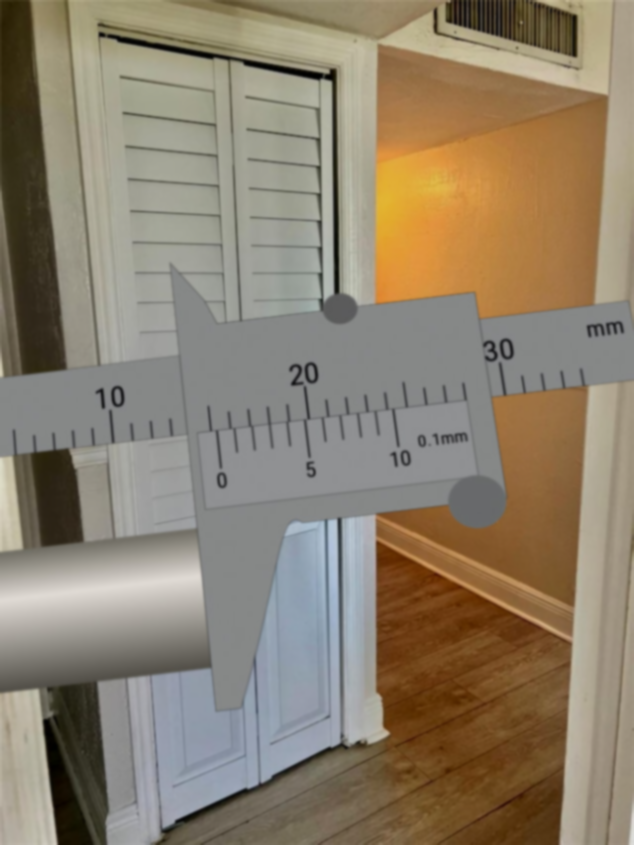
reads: **15.3** mm
